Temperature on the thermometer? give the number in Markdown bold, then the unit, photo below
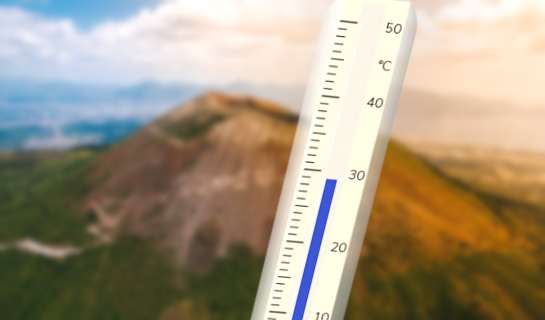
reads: **29** °C
